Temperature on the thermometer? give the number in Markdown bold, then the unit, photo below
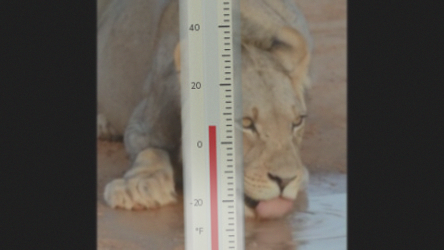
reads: **6** °F
